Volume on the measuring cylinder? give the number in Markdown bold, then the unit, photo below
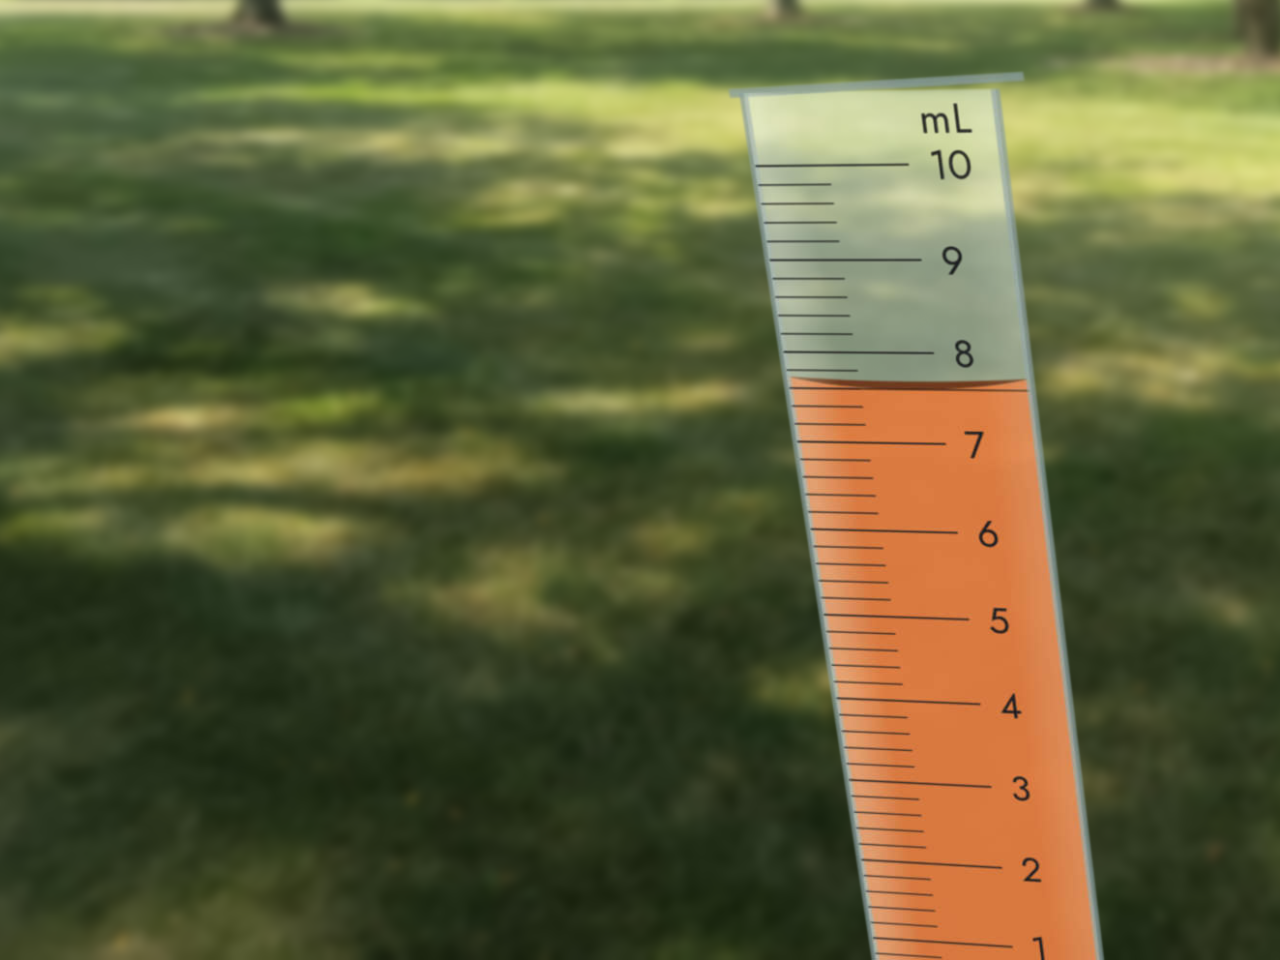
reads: **7.6** mL
